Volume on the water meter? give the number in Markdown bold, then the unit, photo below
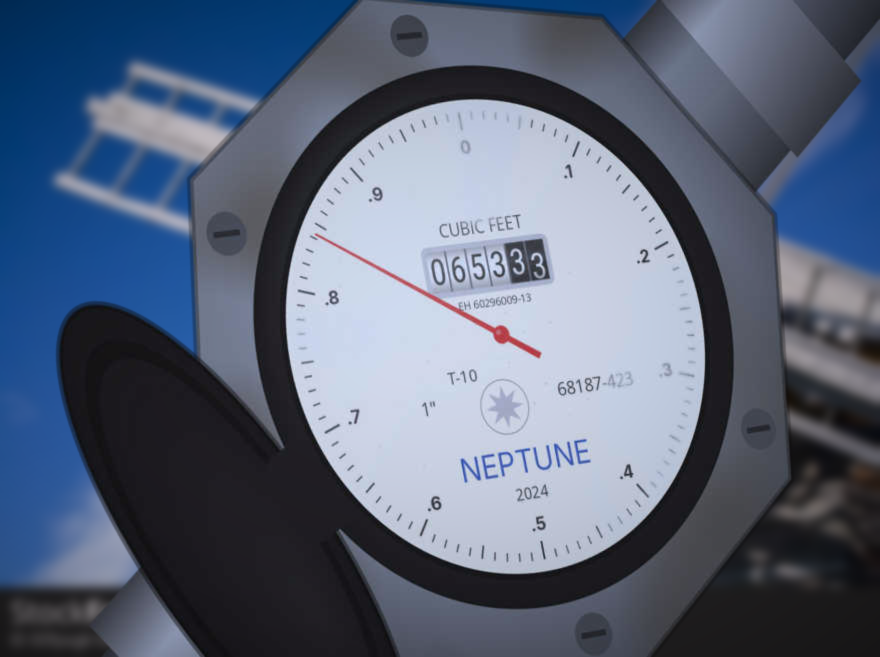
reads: **65332.84** ft³
